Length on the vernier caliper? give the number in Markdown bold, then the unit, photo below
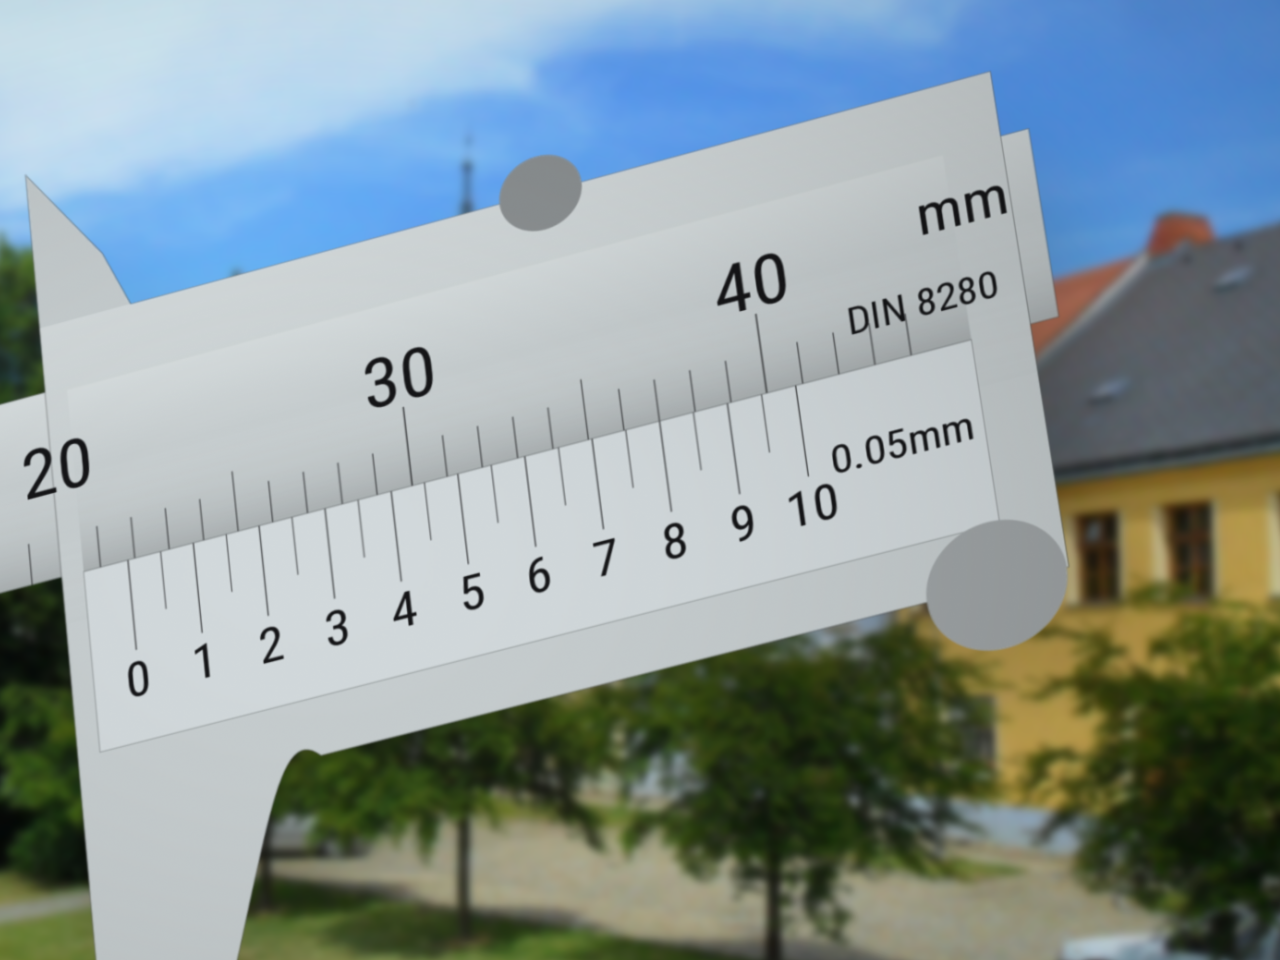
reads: **21.80** mm
